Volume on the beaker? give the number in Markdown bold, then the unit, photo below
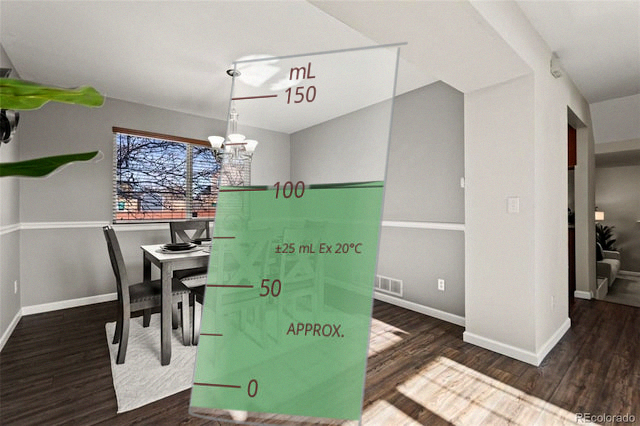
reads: **100** mL
